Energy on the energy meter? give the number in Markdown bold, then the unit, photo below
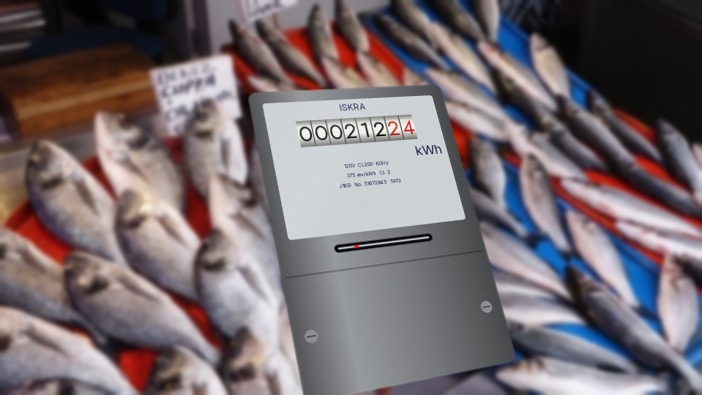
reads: **212.24** kWh
